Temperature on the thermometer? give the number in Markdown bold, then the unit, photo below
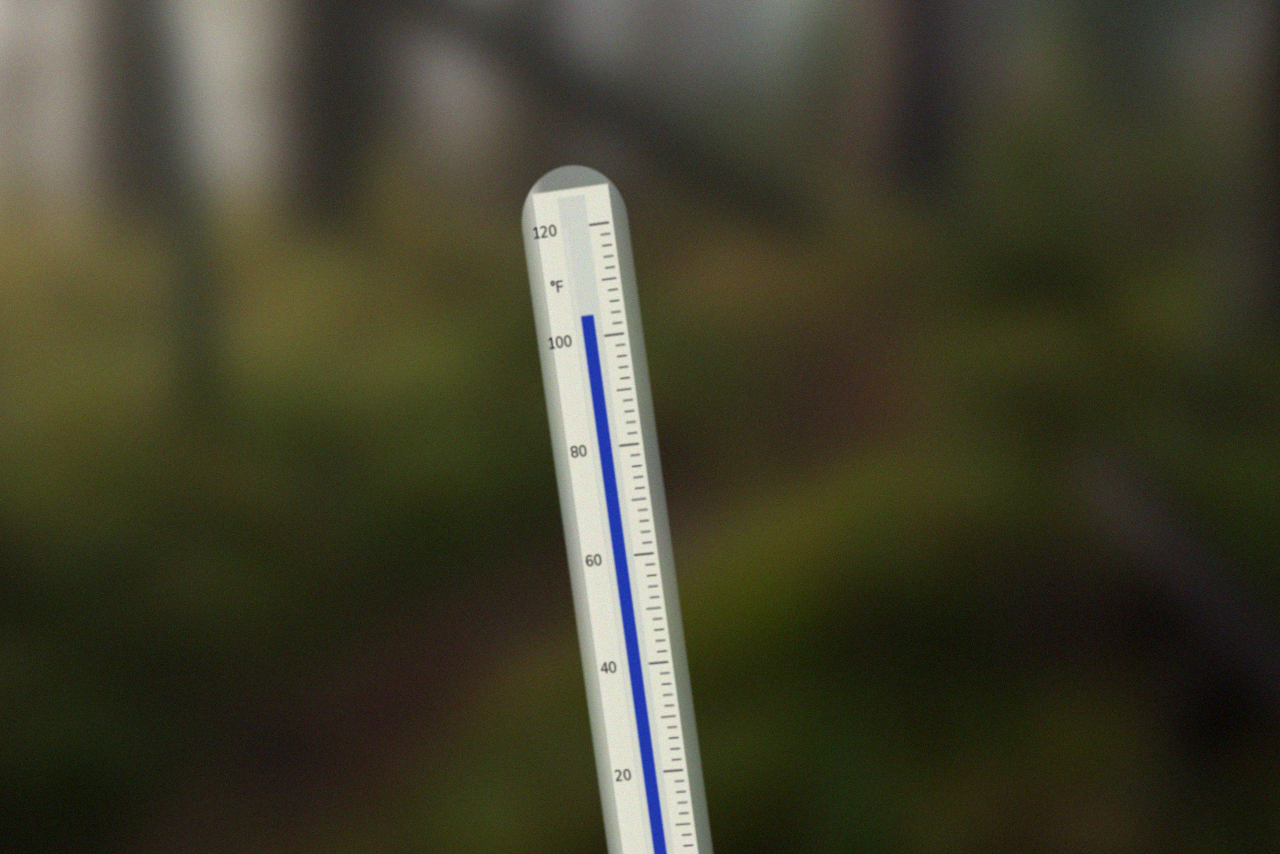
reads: **104** °F
